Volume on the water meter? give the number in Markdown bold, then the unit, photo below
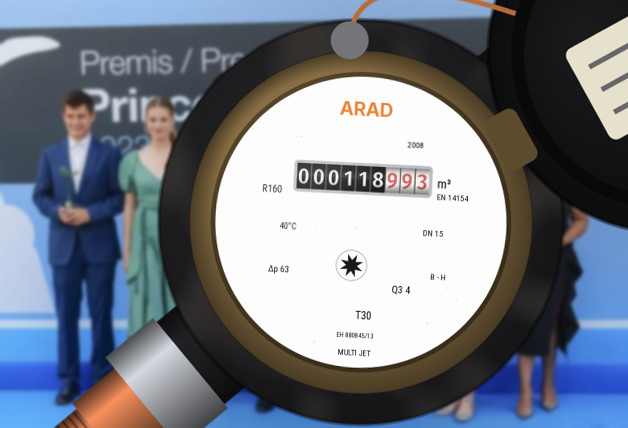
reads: **118.993** m³
